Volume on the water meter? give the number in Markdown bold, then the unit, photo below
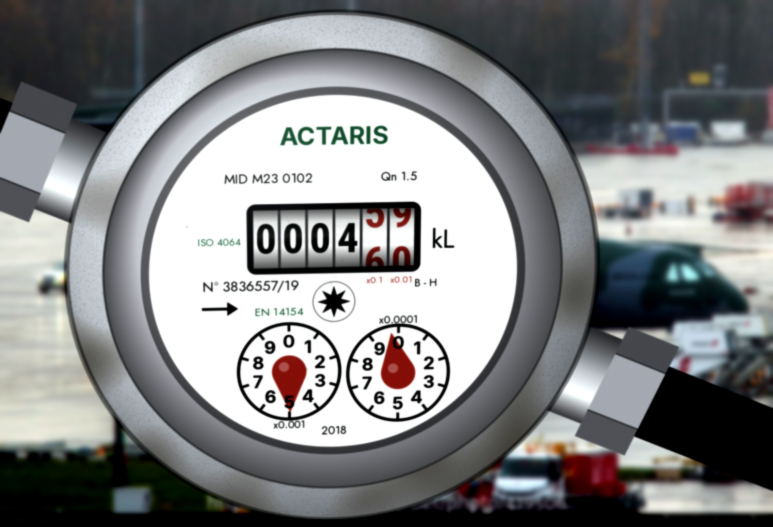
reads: **4.5949** kL
